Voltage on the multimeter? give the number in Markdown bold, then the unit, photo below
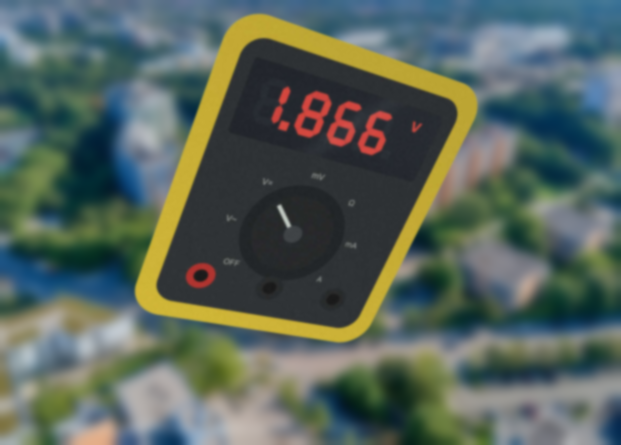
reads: **1.866** V
